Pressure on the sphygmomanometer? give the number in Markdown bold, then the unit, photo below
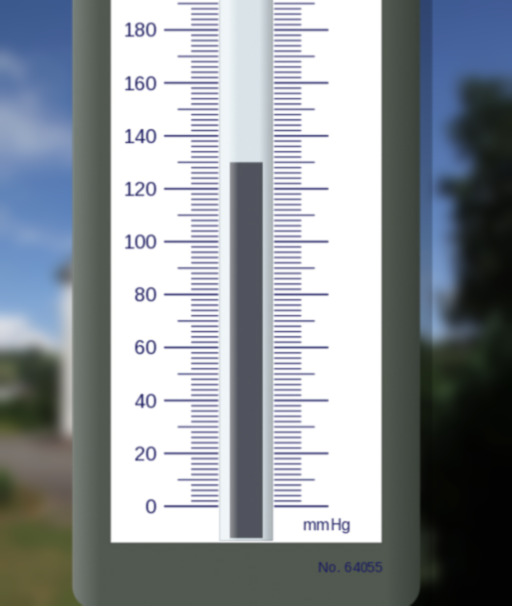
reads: **130** mmHg
